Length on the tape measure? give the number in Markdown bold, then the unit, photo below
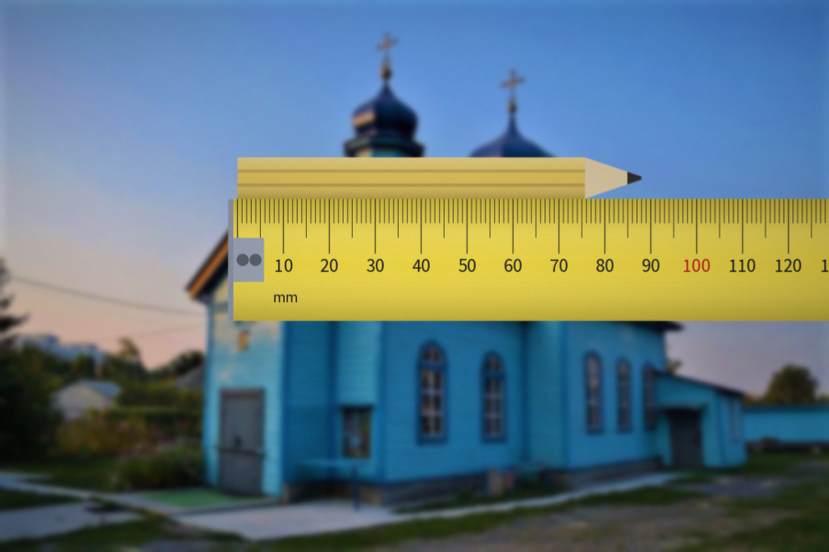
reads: **88** mm
